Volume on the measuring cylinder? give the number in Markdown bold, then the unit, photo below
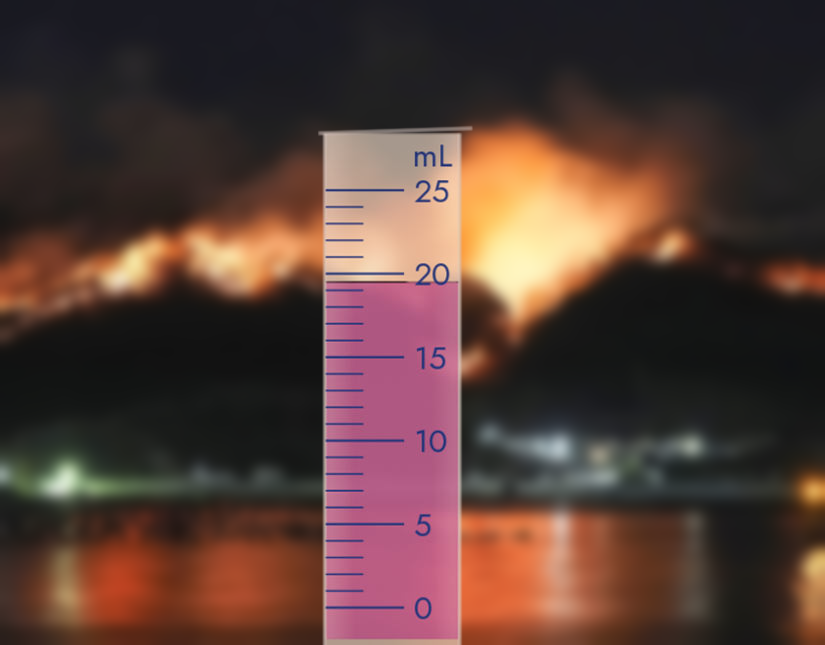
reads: **19.5** mL
